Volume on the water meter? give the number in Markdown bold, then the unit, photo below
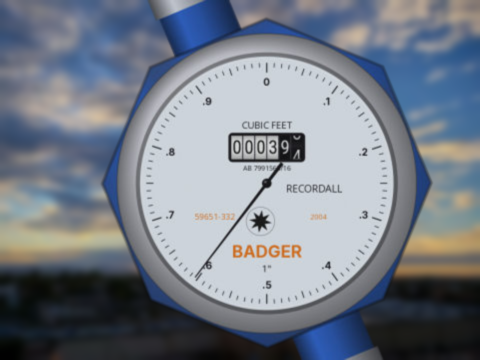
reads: **393.60** ft³
